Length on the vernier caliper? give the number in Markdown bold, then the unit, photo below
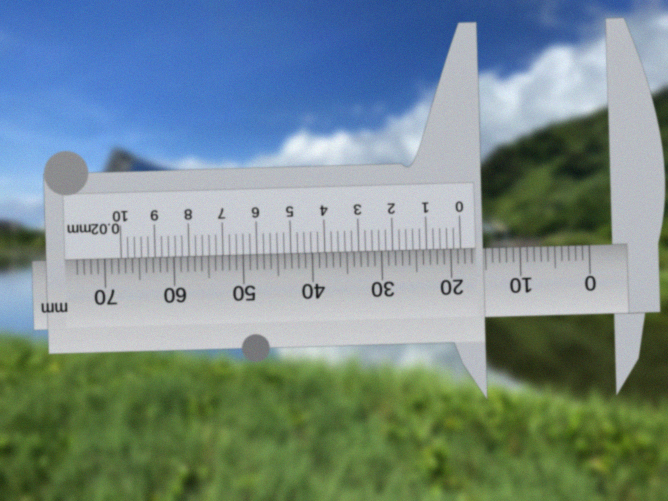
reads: **18.6** mm
